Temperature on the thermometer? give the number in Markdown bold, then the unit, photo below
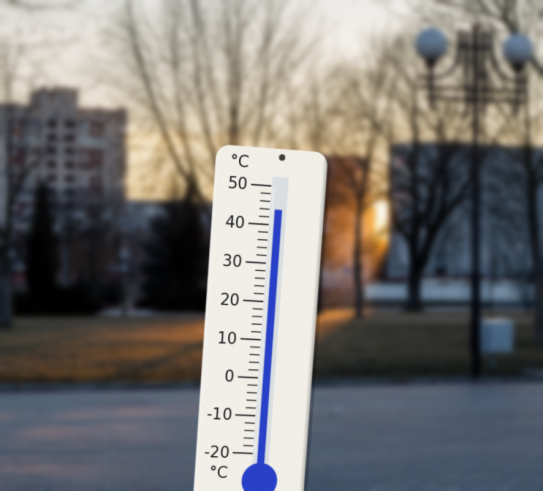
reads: **44** °C
